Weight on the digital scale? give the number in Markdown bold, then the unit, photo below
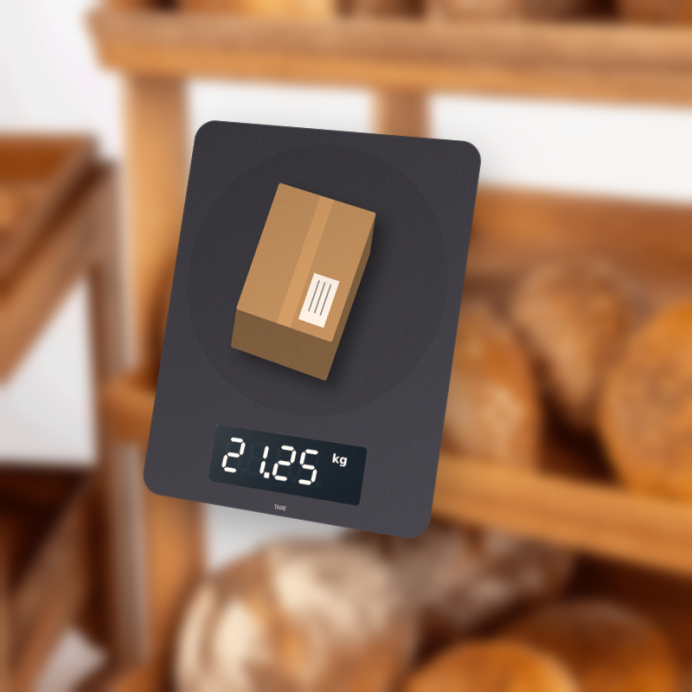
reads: **21.25** kg
